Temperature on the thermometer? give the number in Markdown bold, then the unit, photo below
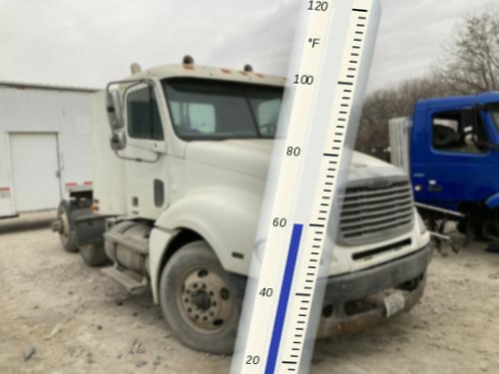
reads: **60** °F
